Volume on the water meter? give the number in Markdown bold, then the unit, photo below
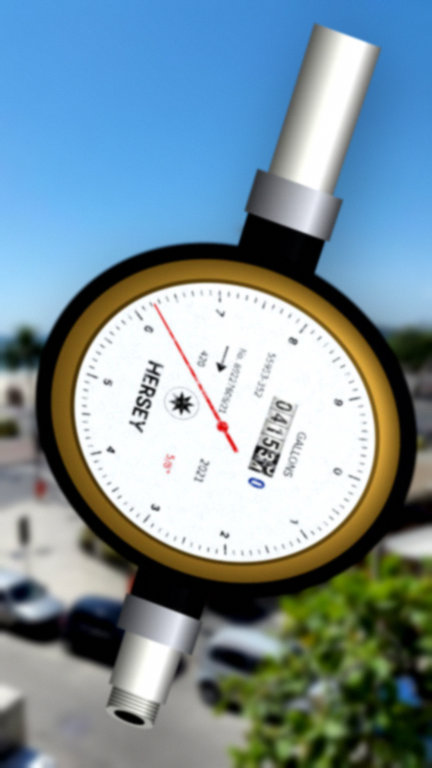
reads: **415336.2** gal
